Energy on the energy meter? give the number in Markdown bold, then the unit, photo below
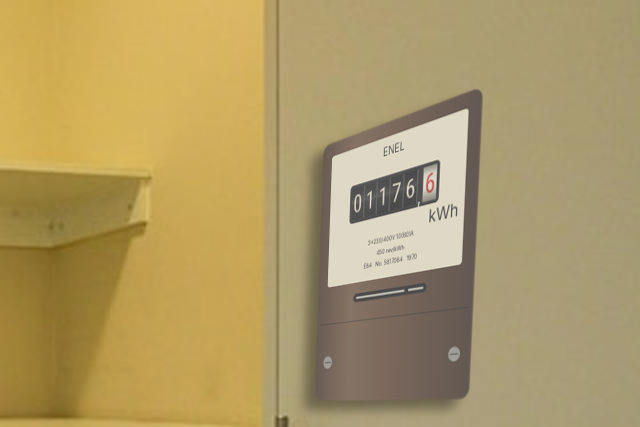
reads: **1176.6** kWh
